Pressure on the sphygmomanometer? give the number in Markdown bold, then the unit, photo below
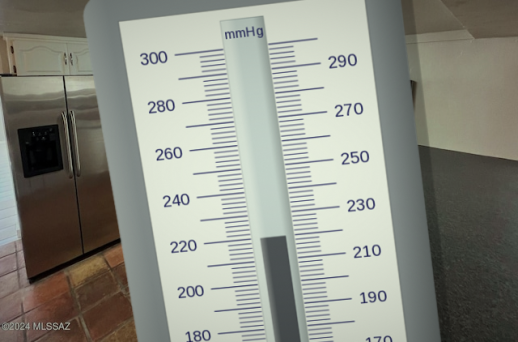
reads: **220** mmHg
